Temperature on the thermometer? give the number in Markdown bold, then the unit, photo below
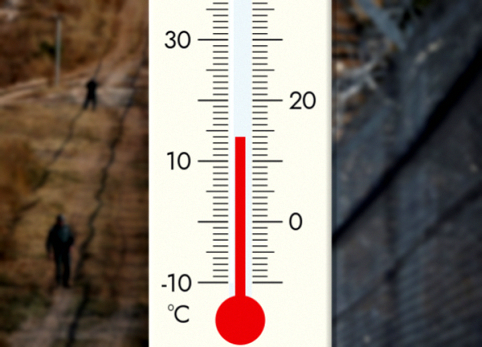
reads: **14** °C
